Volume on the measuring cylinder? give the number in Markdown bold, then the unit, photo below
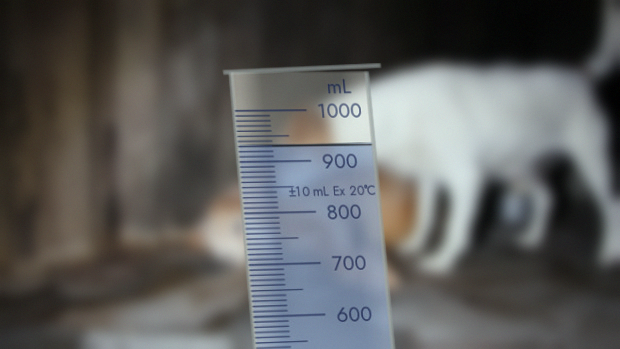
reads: **930** mL
